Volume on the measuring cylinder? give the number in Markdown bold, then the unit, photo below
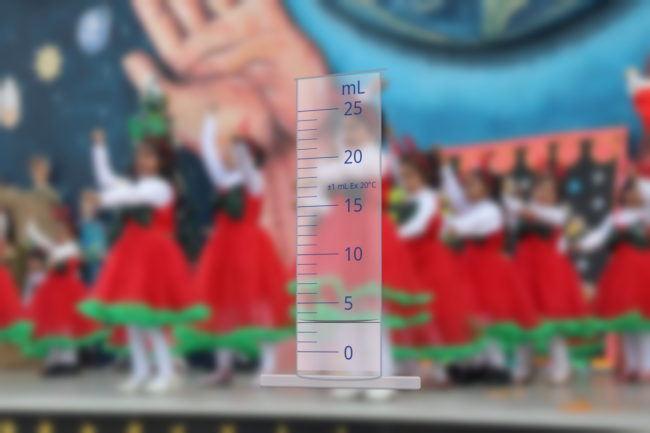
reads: **3** mL
